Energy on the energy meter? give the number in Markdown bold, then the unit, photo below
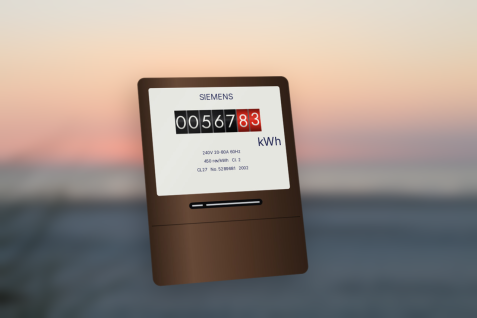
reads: **567.83** kWh
